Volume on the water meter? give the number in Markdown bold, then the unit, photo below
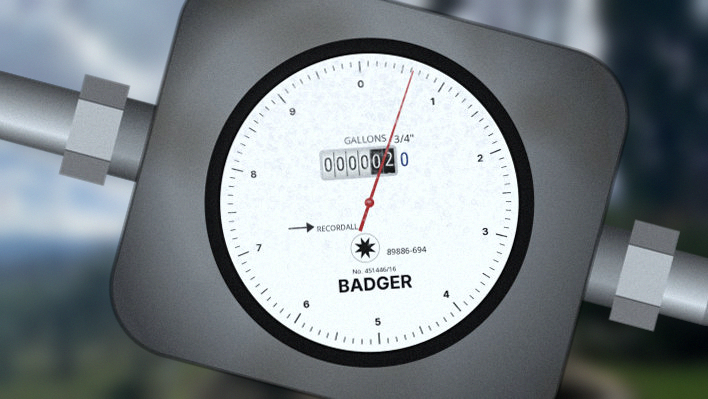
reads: **20.6** gal
